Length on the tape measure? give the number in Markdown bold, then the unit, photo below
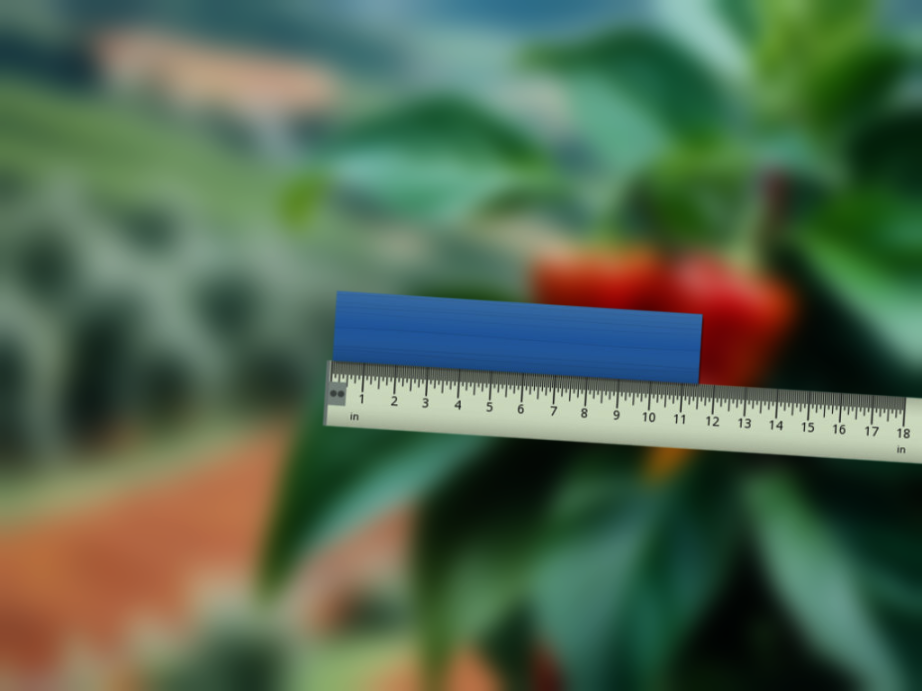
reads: **11.5** in
